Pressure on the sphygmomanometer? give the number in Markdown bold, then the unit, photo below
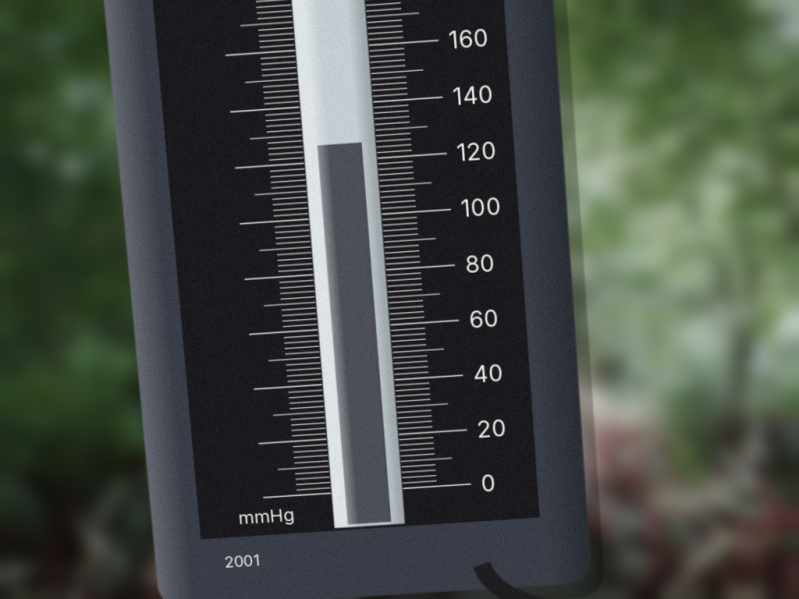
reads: **126** mmHg
